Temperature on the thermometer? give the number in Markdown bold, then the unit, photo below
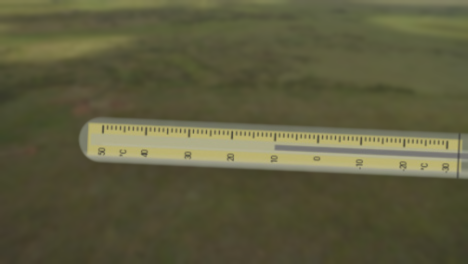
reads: **10** °C
